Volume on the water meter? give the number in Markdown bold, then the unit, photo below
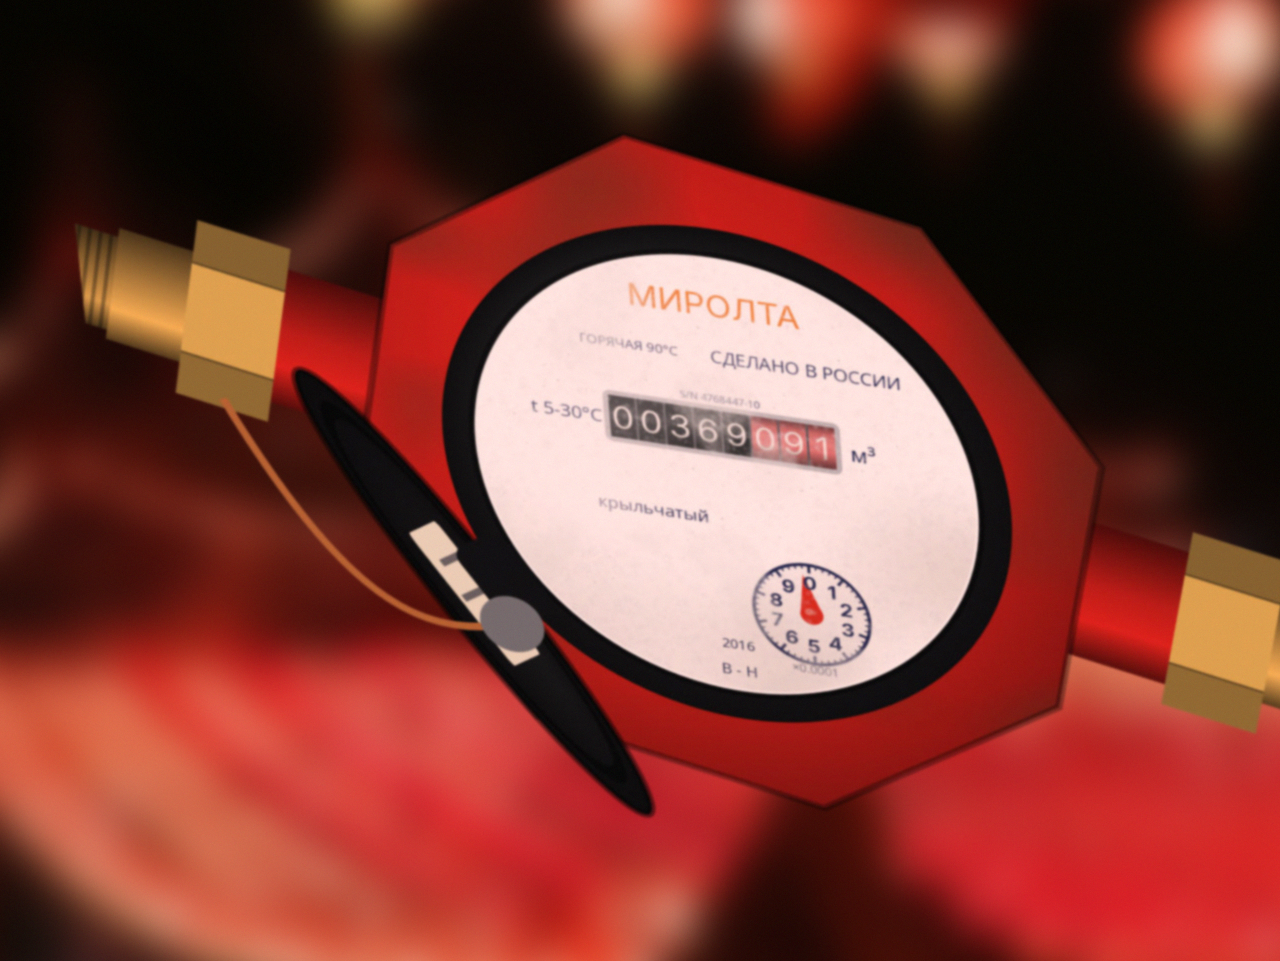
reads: **369.0909** m³
